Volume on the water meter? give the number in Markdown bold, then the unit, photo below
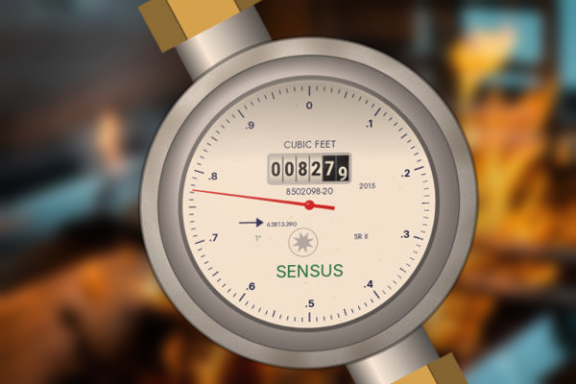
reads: **8278.77** ft³
